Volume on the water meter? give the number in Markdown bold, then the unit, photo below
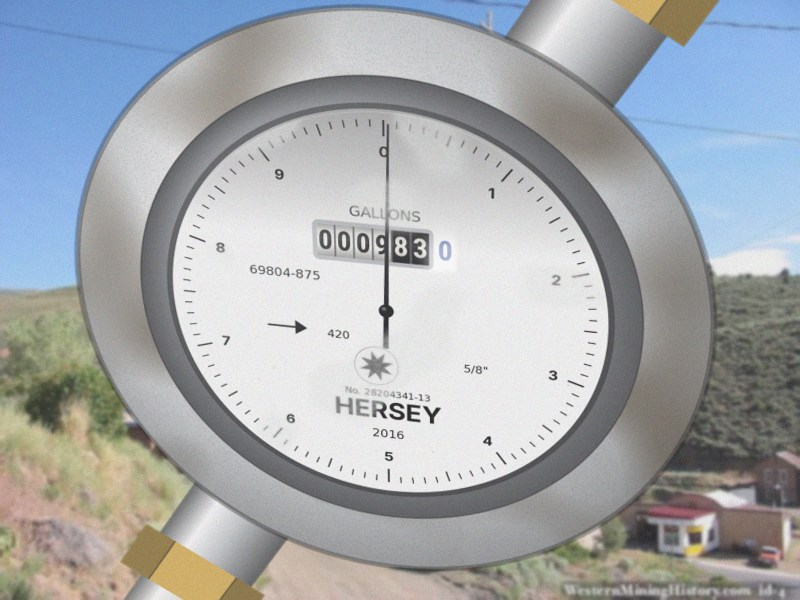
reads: **9830.0** gal
